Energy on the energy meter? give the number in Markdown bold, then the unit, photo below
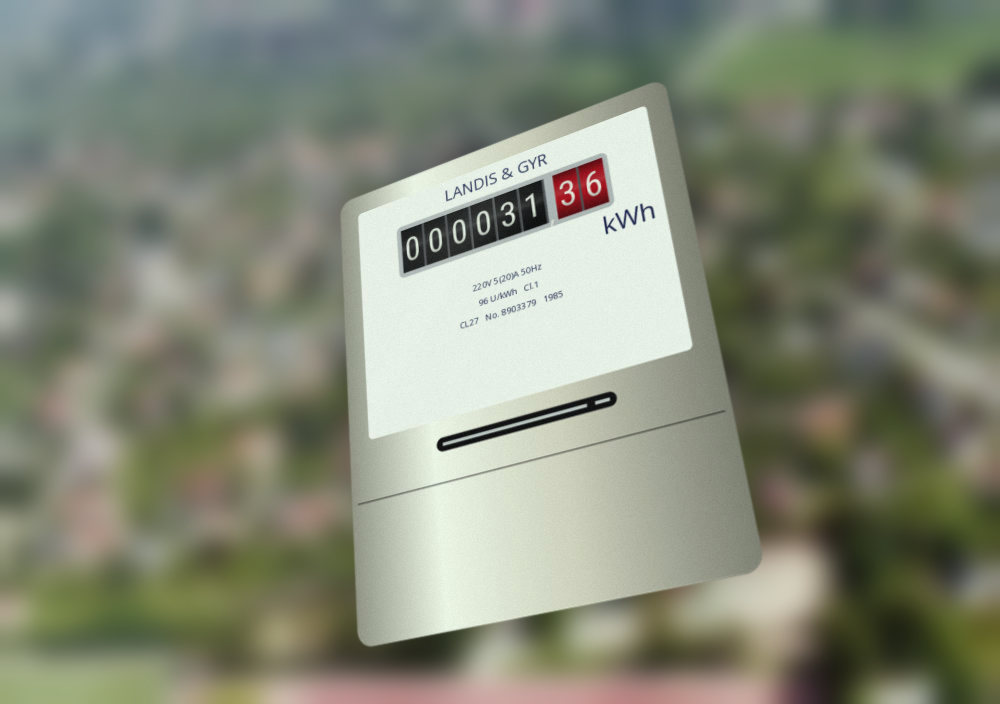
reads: **31.36** kWh
